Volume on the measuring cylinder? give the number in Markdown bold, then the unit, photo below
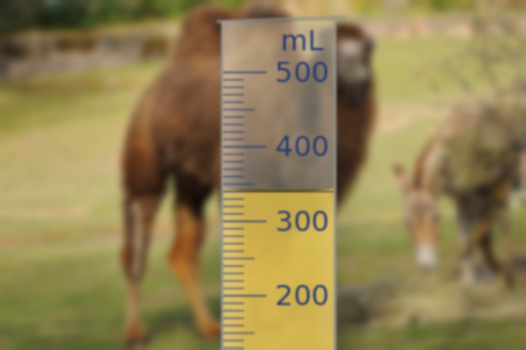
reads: **340** mL
